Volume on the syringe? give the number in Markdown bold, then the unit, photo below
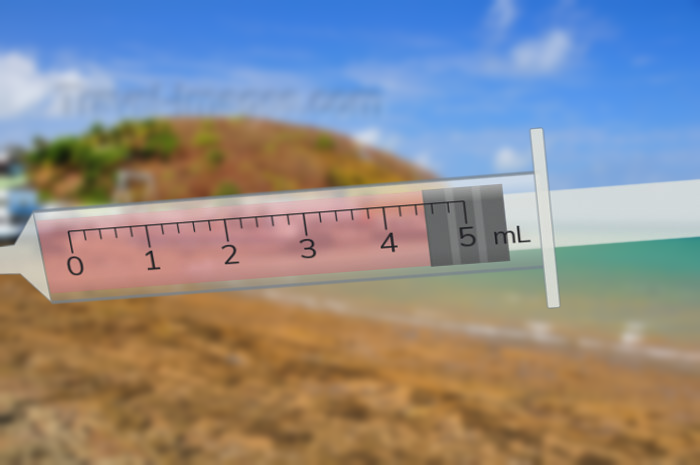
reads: **4.5** mL
